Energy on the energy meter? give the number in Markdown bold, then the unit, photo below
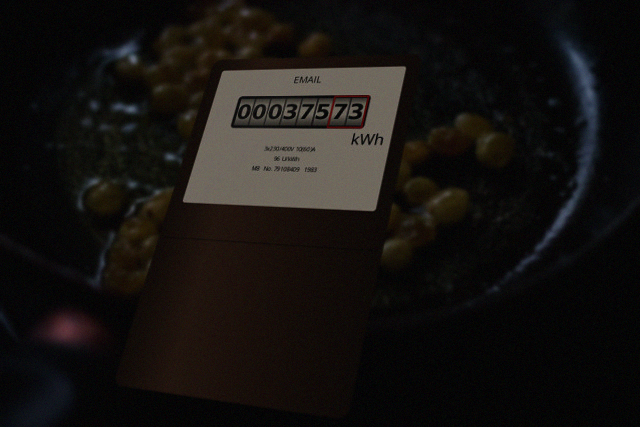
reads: **375.73** kWh
